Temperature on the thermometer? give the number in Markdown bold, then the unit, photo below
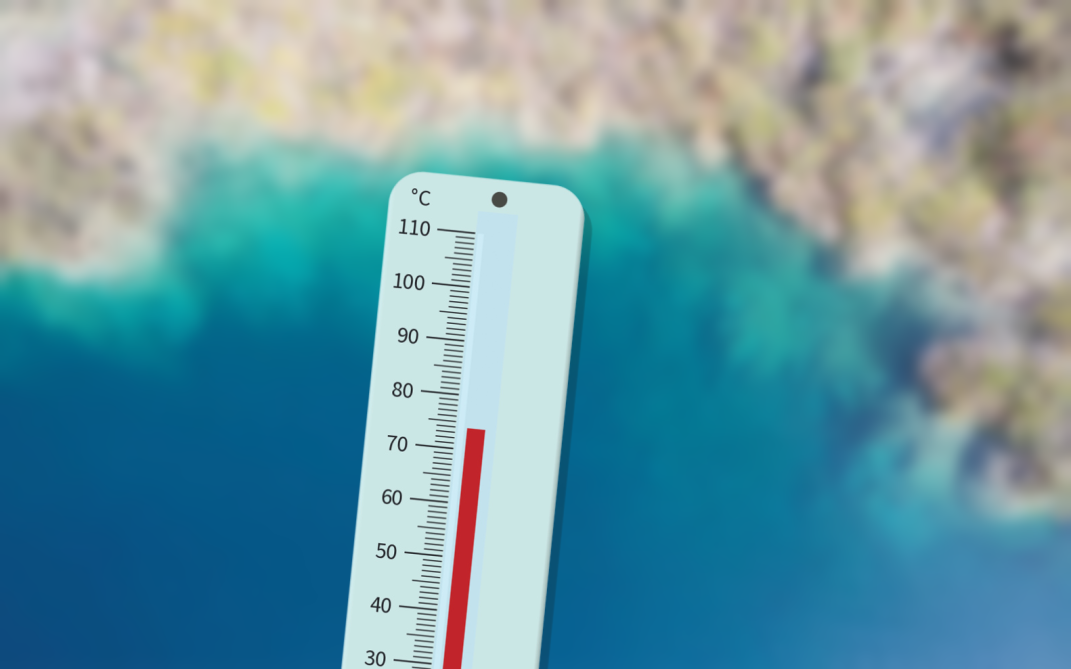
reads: **74** °C
